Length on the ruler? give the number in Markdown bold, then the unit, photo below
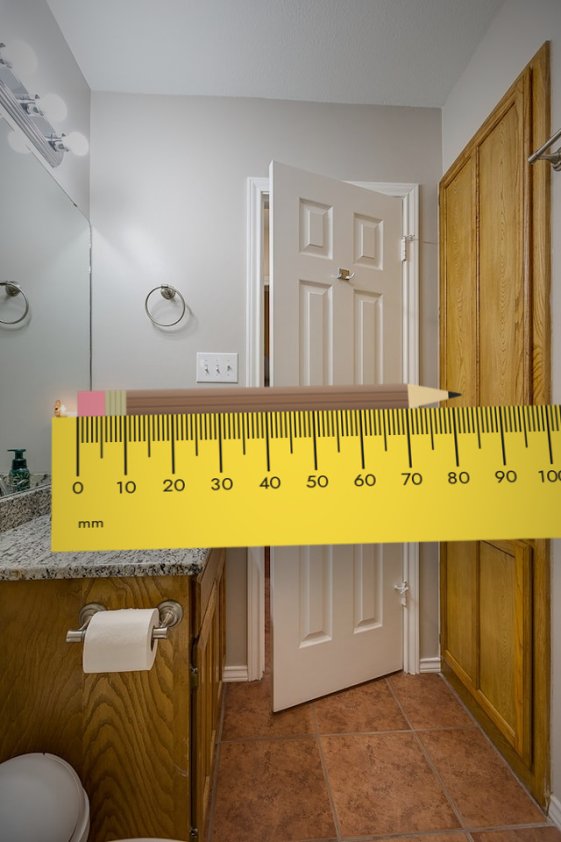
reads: **82** mm
